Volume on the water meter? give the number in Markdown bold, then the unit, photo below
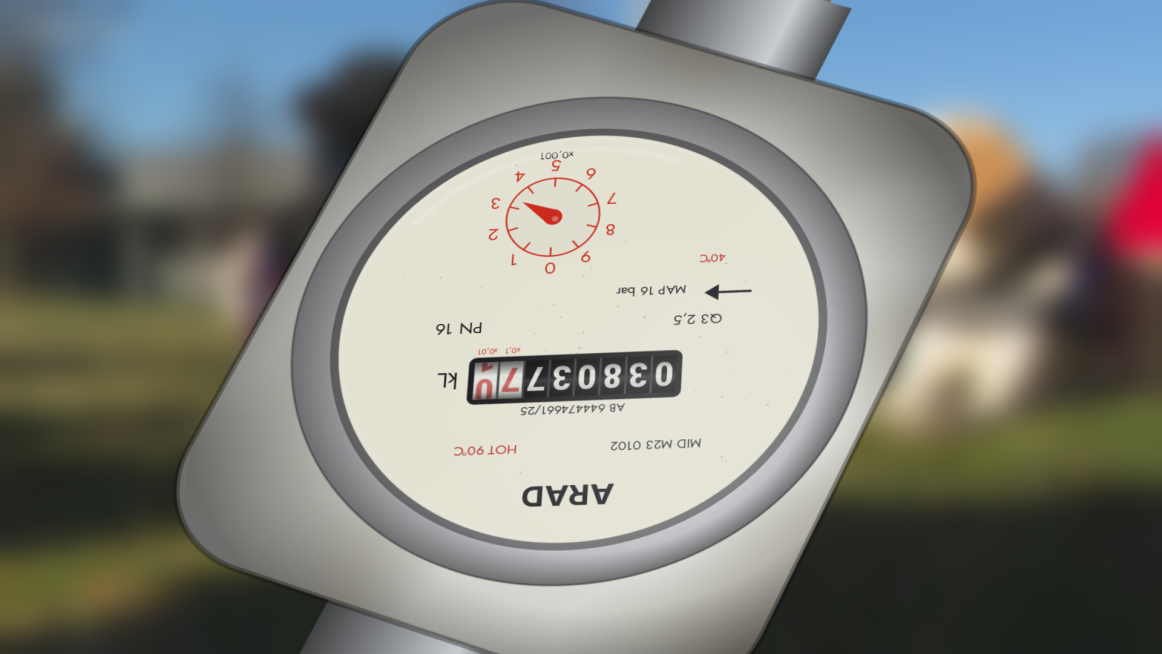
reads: **38037.703** kL
